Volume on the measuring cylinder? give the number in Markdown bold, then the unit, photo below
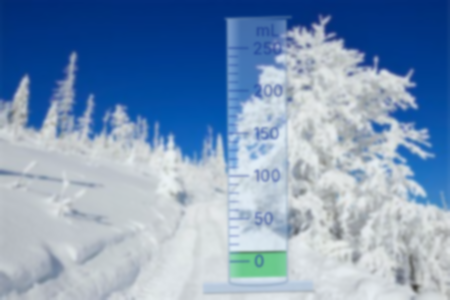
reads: **10** mL
